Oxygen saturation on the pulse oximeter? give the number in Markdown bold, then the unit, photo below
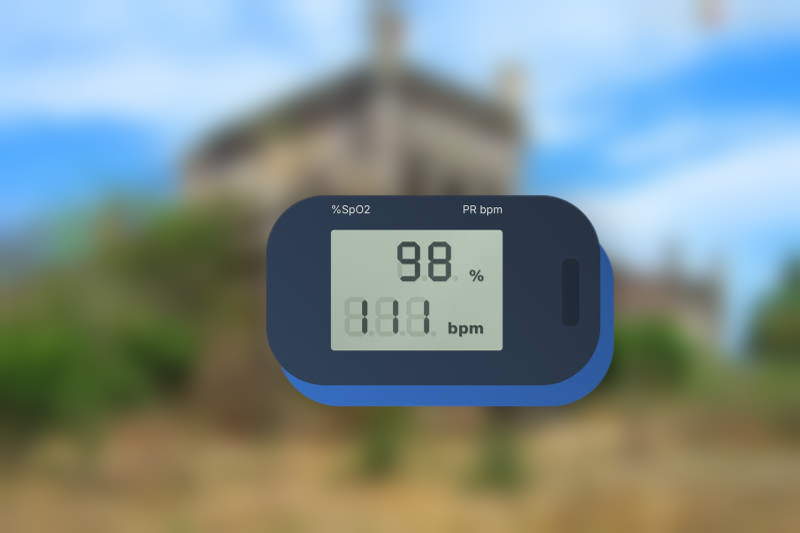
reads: **98** %
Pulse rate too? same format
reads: **111** bpm
